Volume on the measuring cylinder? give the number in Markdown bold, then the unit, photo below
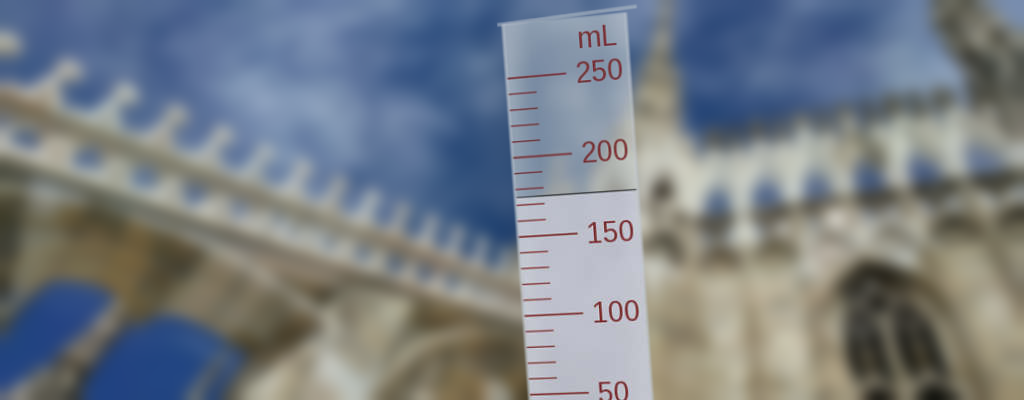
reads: **175** mL
